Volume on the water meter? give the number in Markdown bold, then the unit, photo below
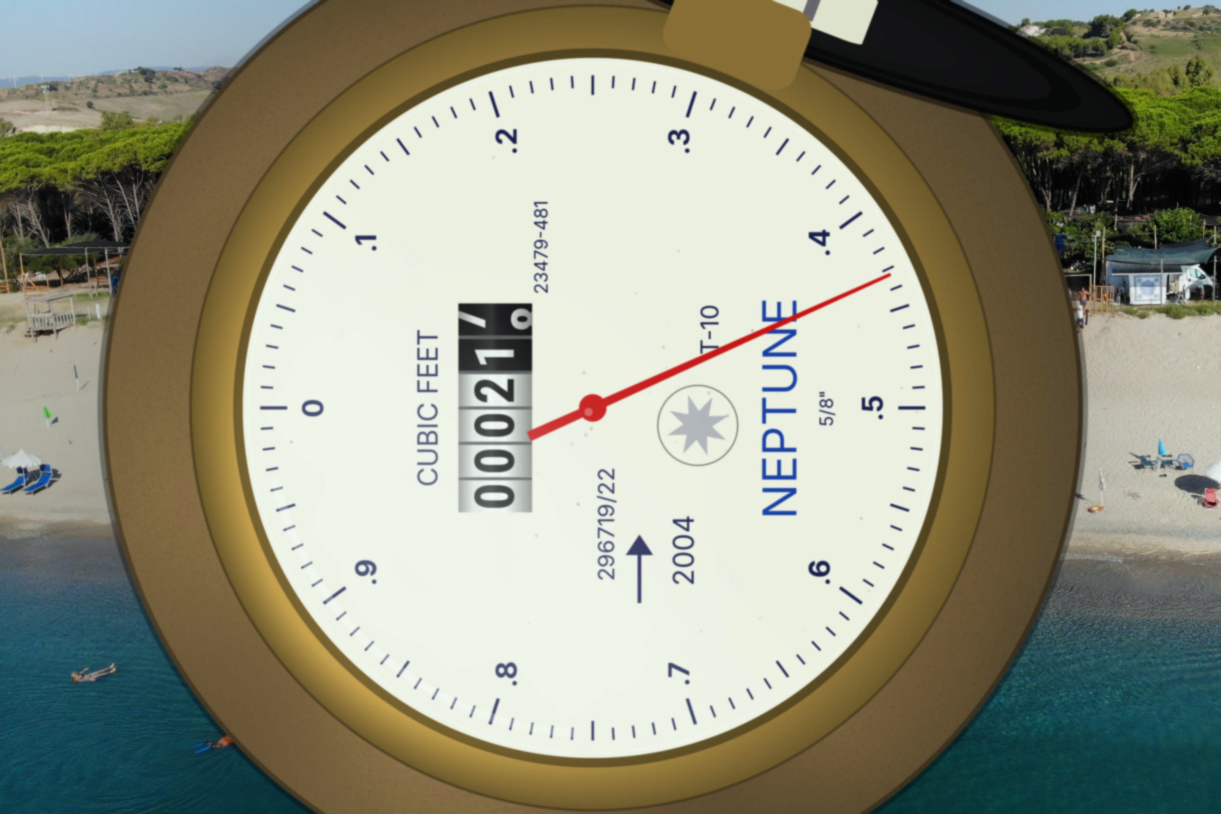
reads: **217.43** ft³
